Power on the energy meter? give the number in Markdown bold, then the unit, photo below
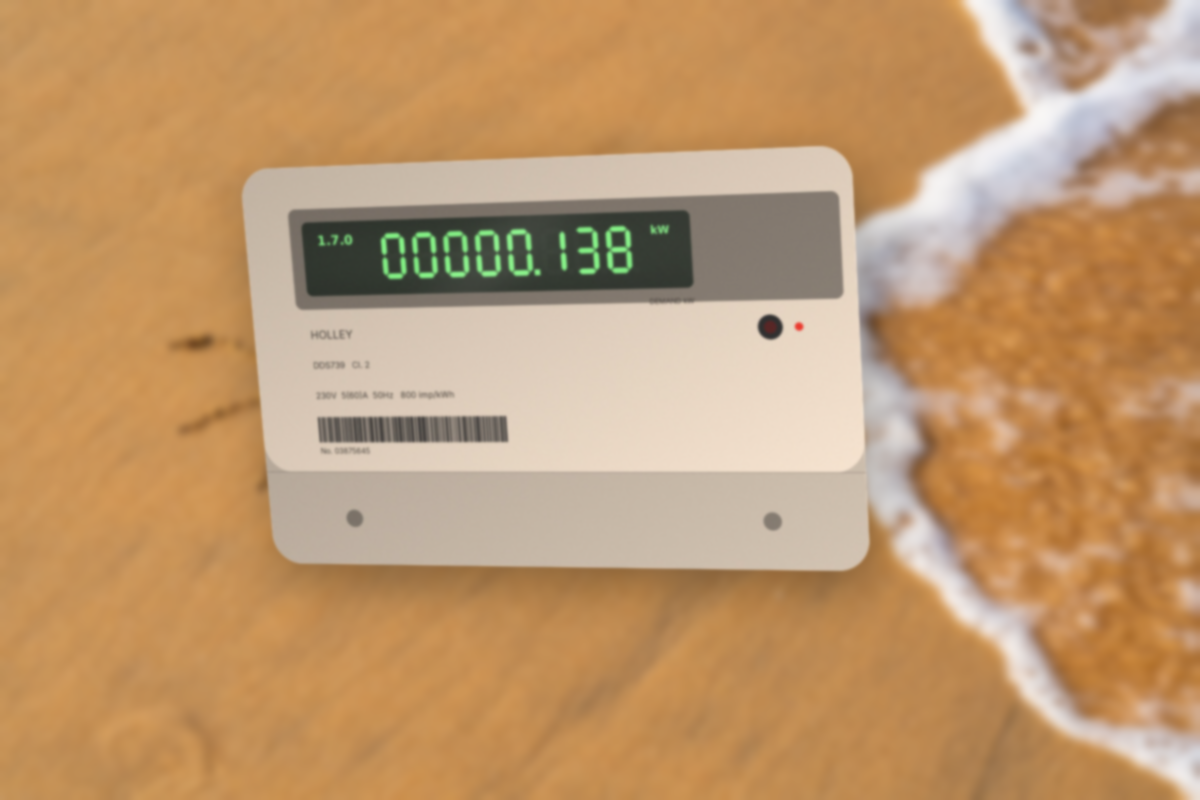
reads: **0.138** kW
